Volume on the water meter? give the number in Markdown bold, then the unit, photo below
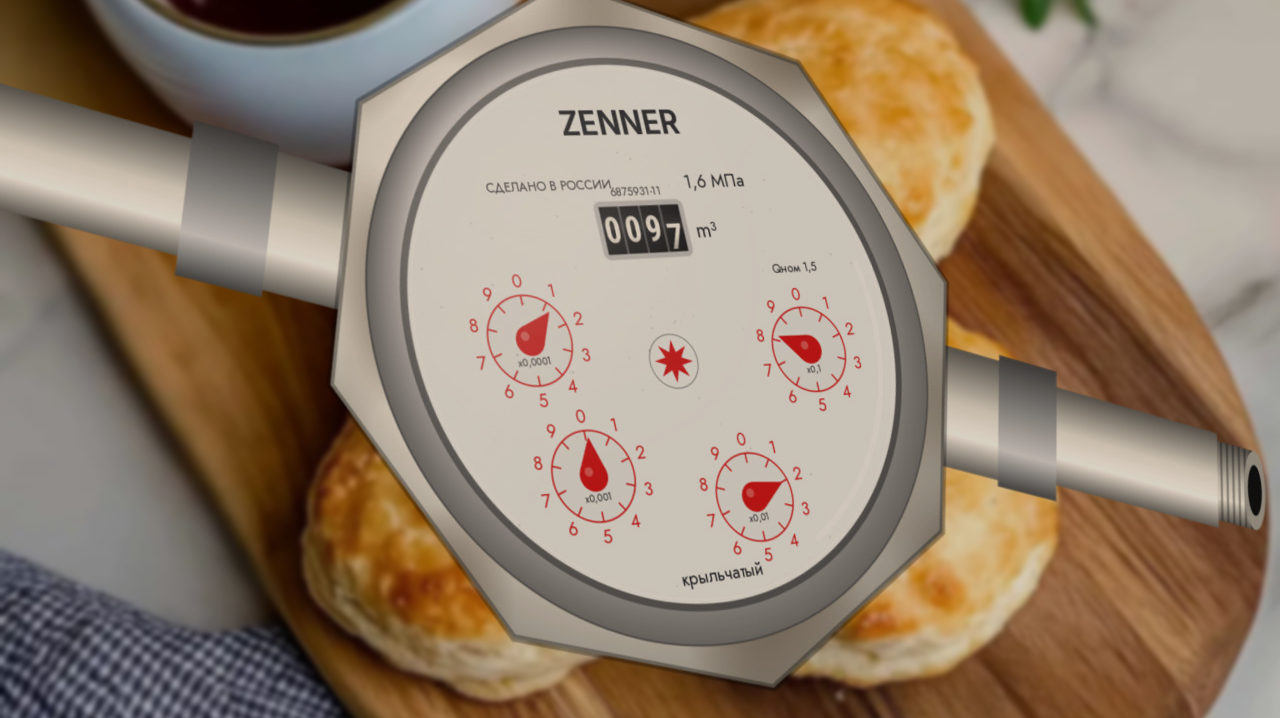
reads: **96.8201** m³
